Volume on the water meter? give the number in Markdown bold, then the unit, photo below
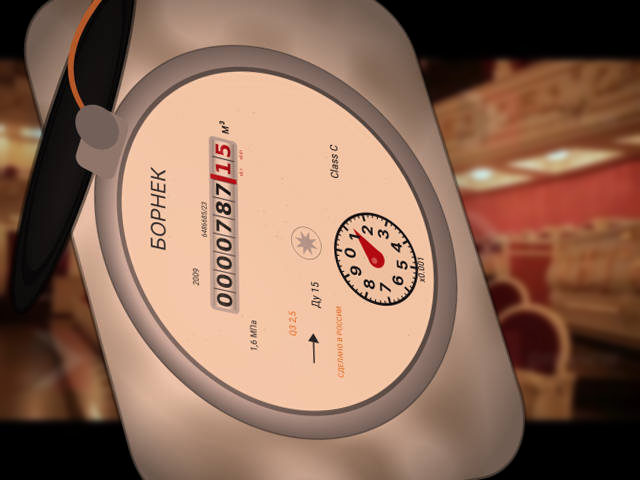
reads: **787.151** m³
